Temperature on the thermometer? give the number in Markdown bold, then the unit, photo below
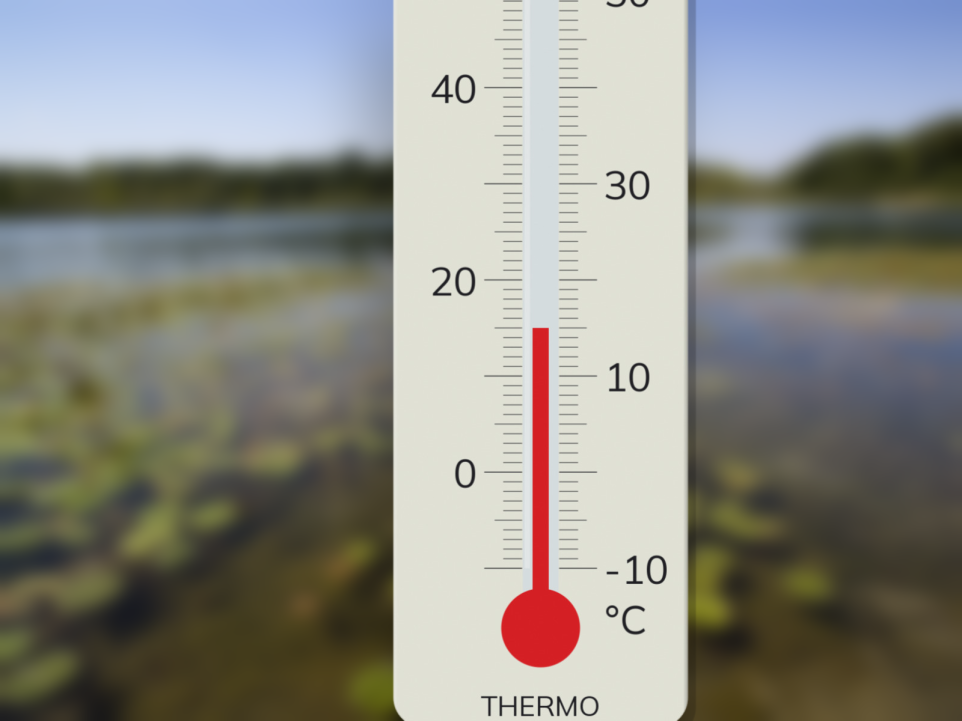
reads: **15** °C
